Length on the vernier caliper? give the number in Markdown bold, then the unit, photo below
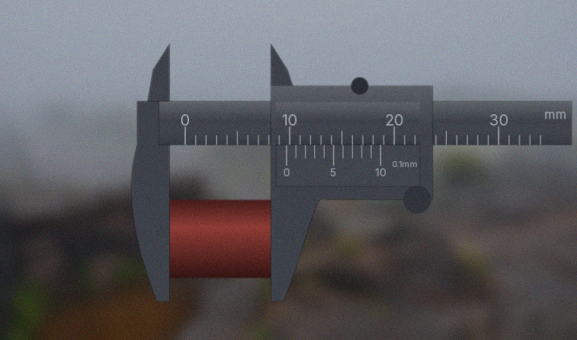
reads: **9.7** mm
